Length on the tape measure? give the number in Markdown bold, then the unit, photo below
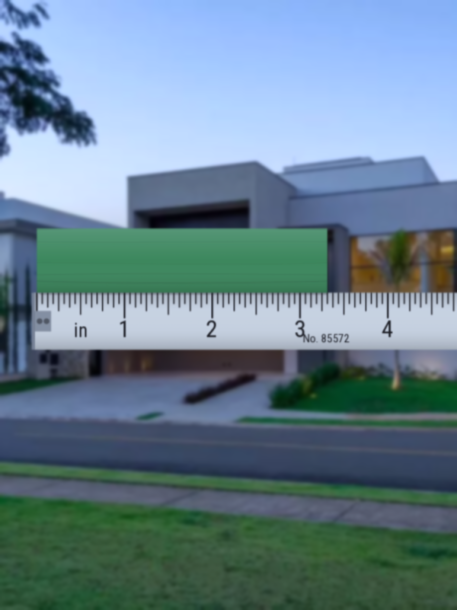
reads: **3.3125** in
